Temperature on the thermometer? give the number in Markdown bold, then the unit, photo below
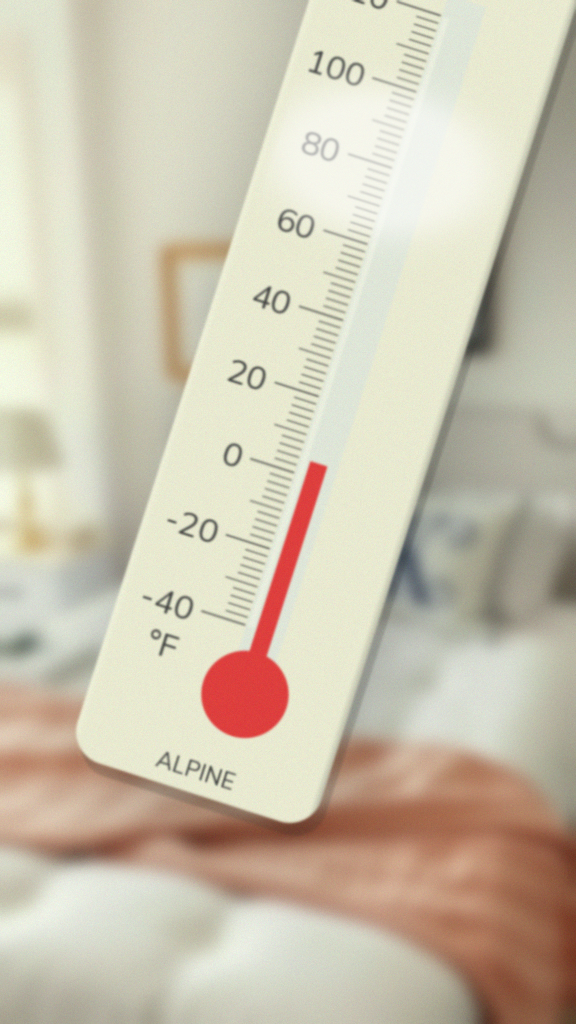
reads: **4** °F
